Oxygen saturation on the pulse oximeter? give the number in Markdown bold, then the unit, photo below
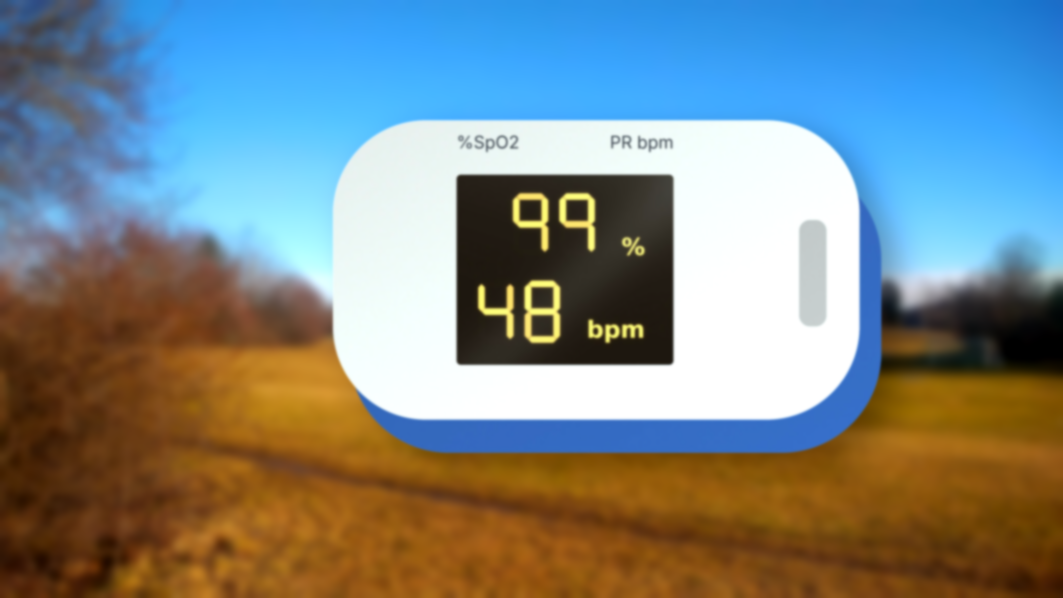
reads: **99** %
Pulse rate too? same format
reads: **48** bpm
